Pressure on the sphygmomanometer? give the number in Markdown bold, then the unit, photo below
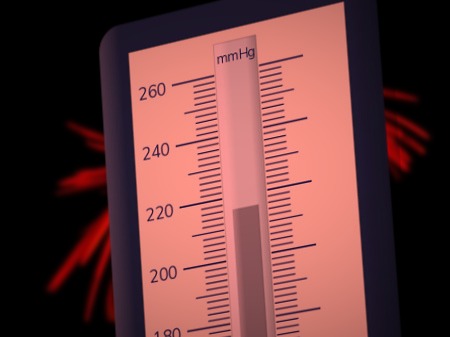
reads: **216** mmHg
